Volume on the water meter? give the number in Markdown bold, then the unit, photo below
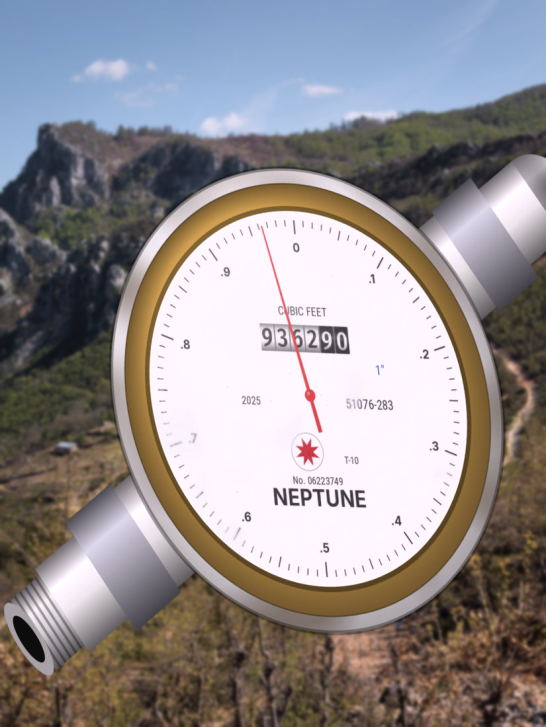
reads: **936289.96** ft³
